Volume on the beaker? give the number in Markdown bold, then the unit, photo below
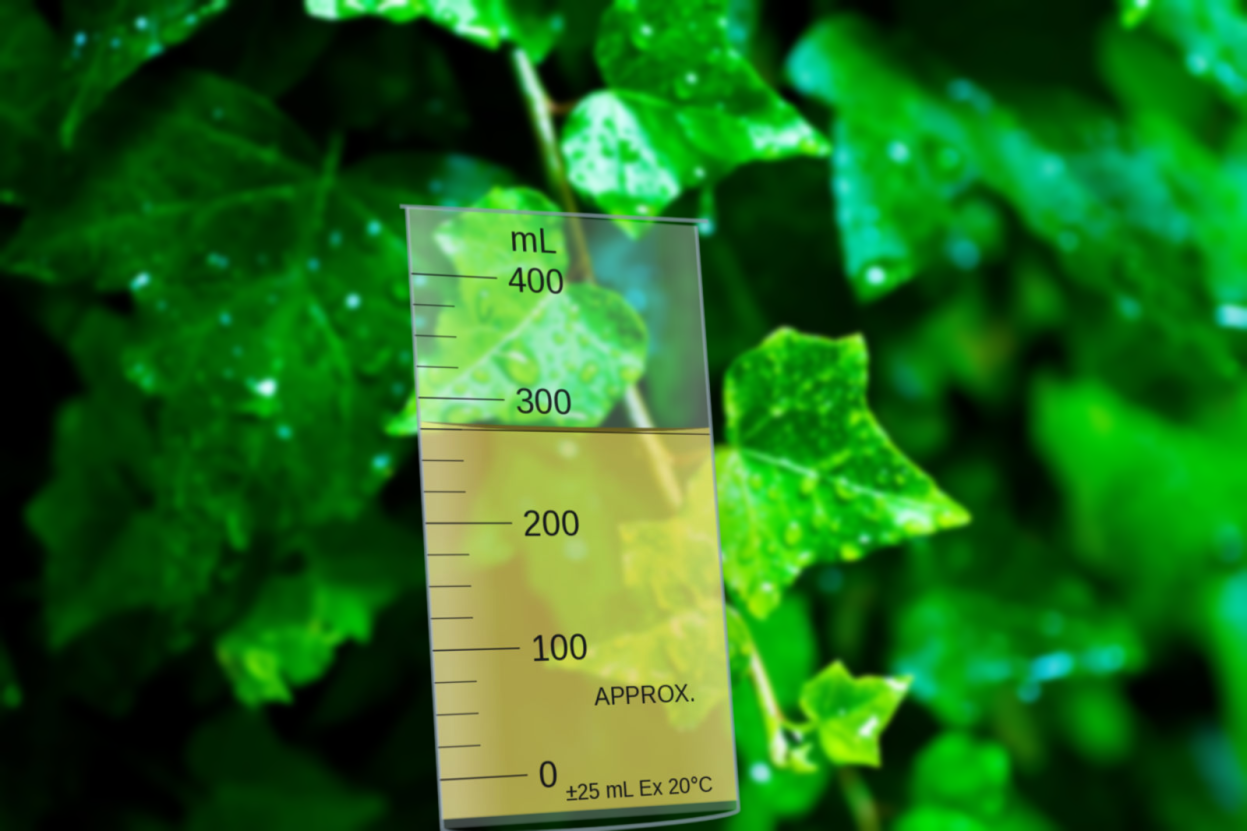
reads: **275** mL
